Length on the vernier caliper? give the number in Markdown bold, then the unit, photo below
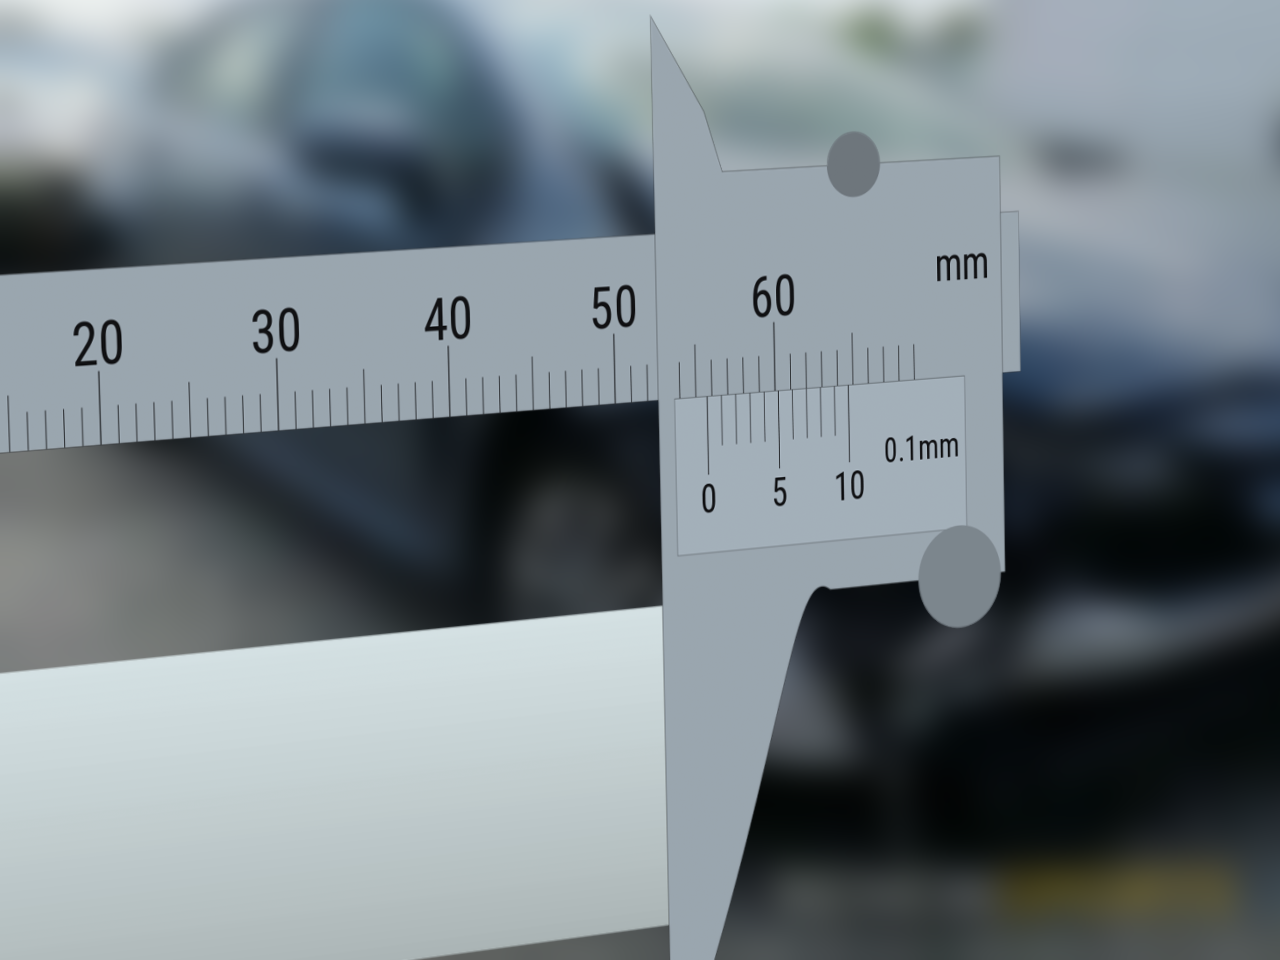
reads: **55.7** mm
